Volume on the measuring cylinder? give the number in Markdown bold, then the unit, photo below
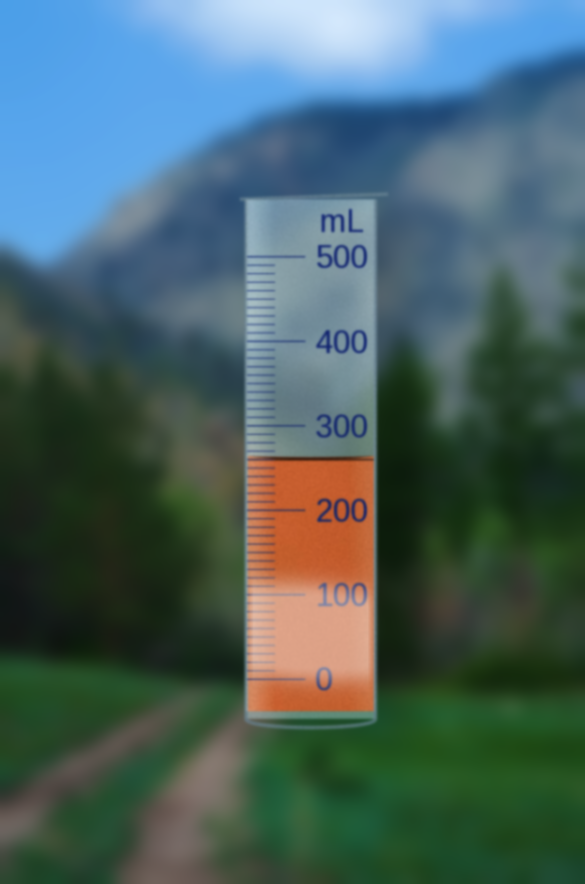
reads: **260** mL
